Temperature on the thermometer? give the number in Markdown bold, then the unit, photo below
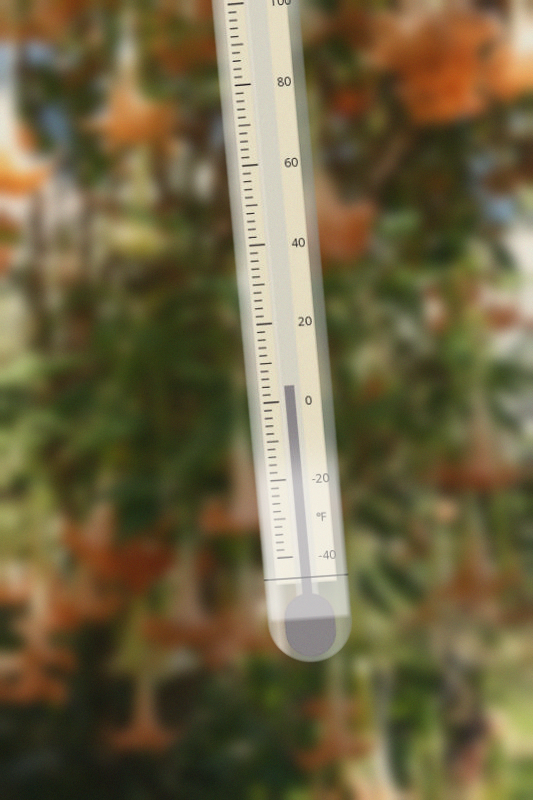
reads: **4** °F
